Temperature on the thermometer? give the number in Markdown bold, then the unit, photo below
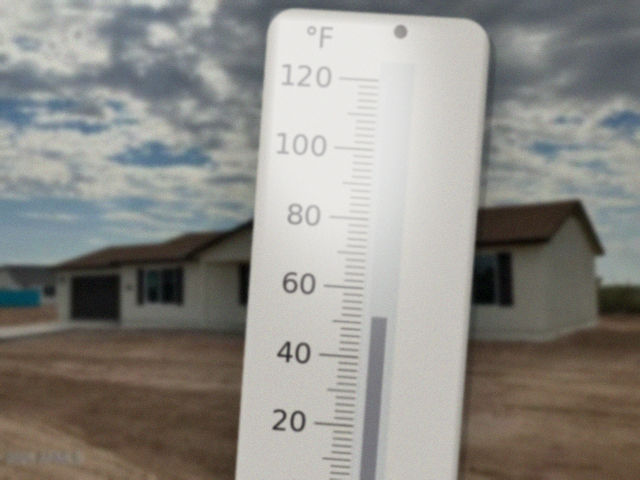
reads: **52** °F
